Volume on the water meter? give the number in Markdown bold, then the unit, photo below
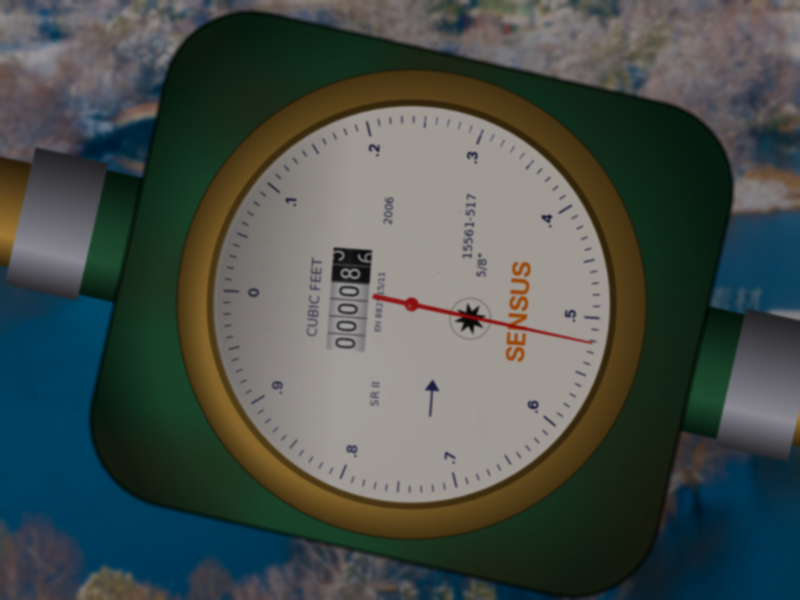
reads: **85.52** ft³
